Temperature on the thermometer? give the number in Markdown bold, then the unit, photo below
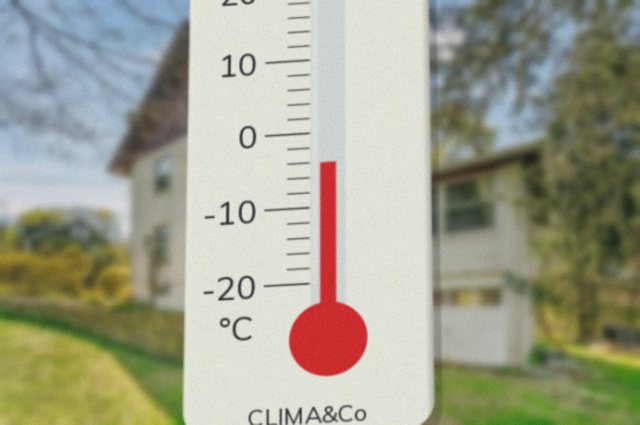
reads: **-4** °C
